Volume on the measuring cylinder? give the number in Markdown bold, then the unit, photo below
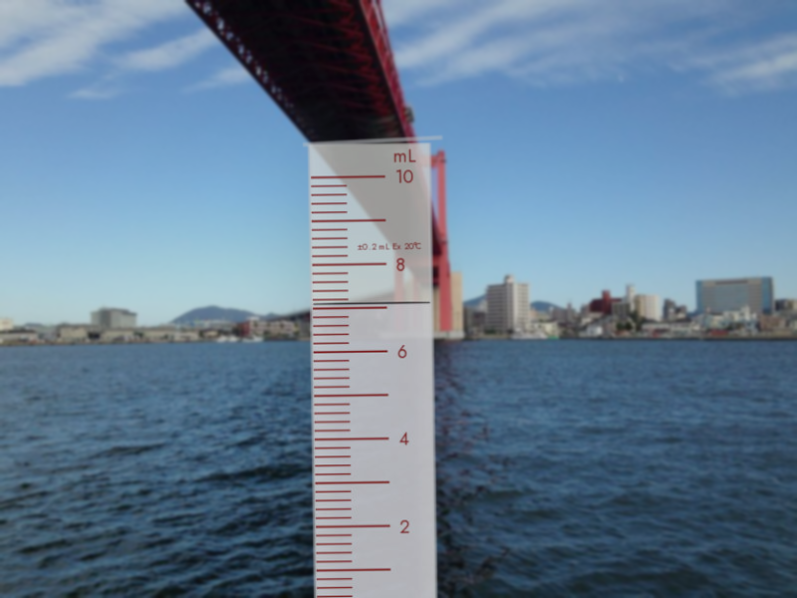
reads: **7.1** mL
